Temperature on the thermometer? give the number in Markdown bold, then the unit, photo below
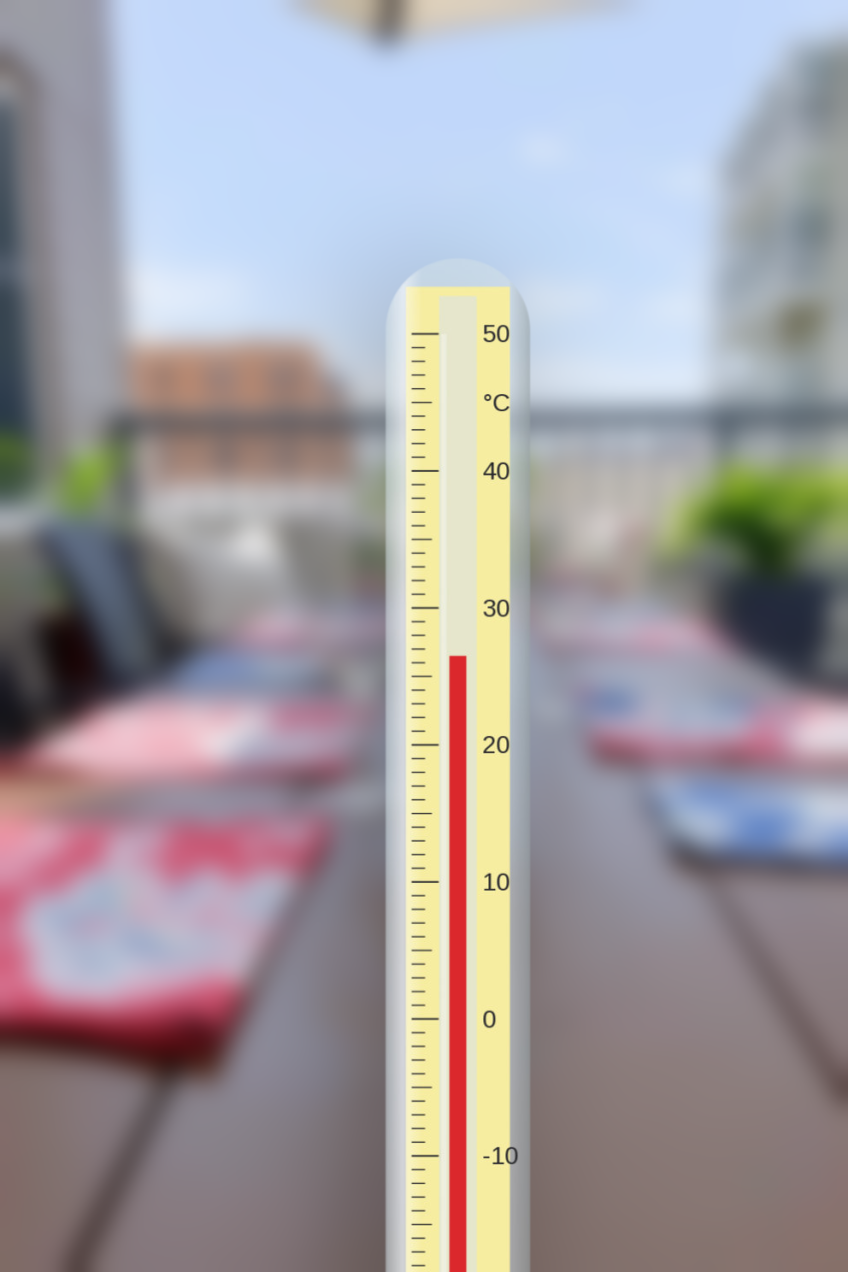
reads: **26.5** °C
